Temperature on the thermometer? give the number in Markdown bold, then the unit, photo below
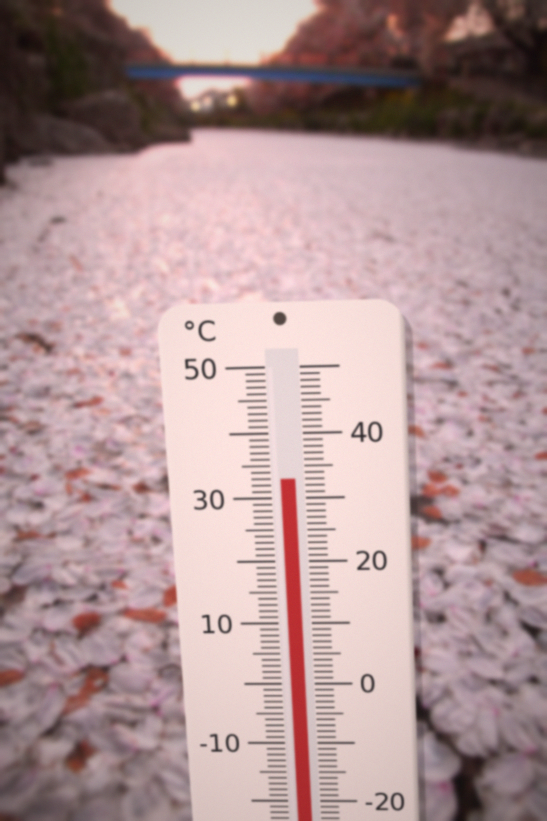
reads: **33** °C
